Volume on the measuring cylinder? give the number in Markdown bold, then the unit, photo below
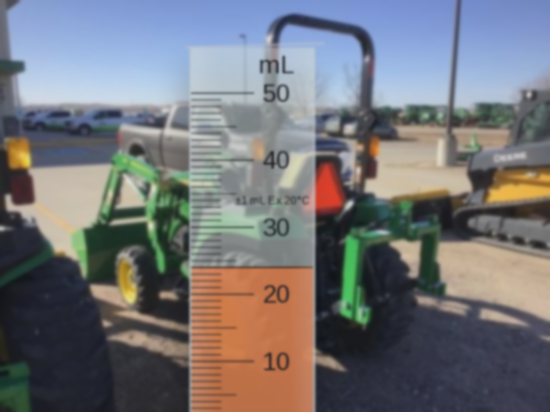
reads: **24** mL
